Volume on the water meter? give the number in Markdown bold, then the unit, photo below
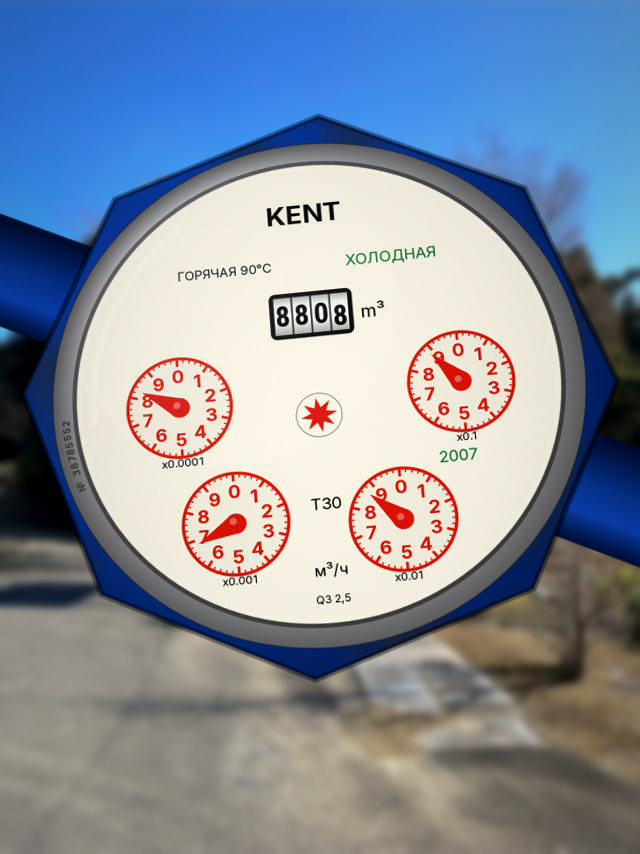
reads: **8807.8868** m³
